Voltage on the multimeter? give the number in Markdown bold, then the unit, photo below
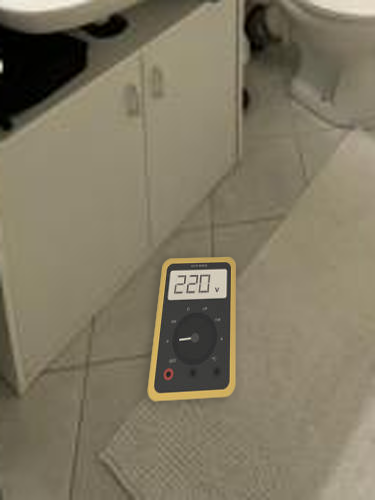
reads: **220** V
